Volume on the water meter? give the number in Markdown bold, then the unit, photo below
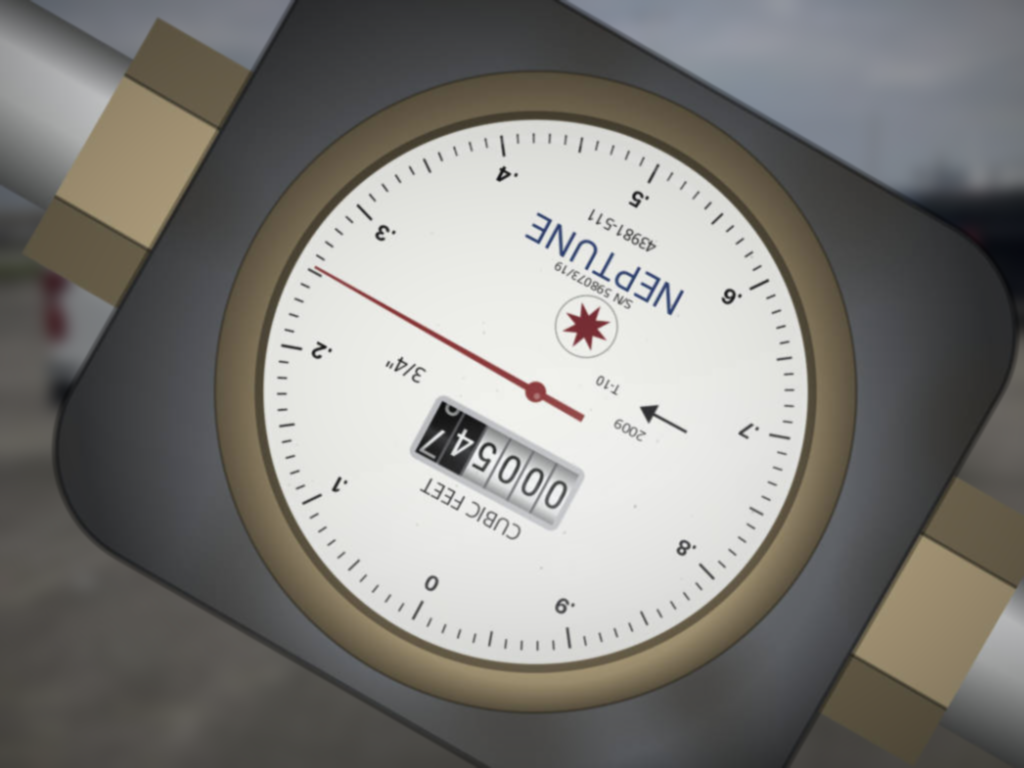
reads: **547.25** ft³
